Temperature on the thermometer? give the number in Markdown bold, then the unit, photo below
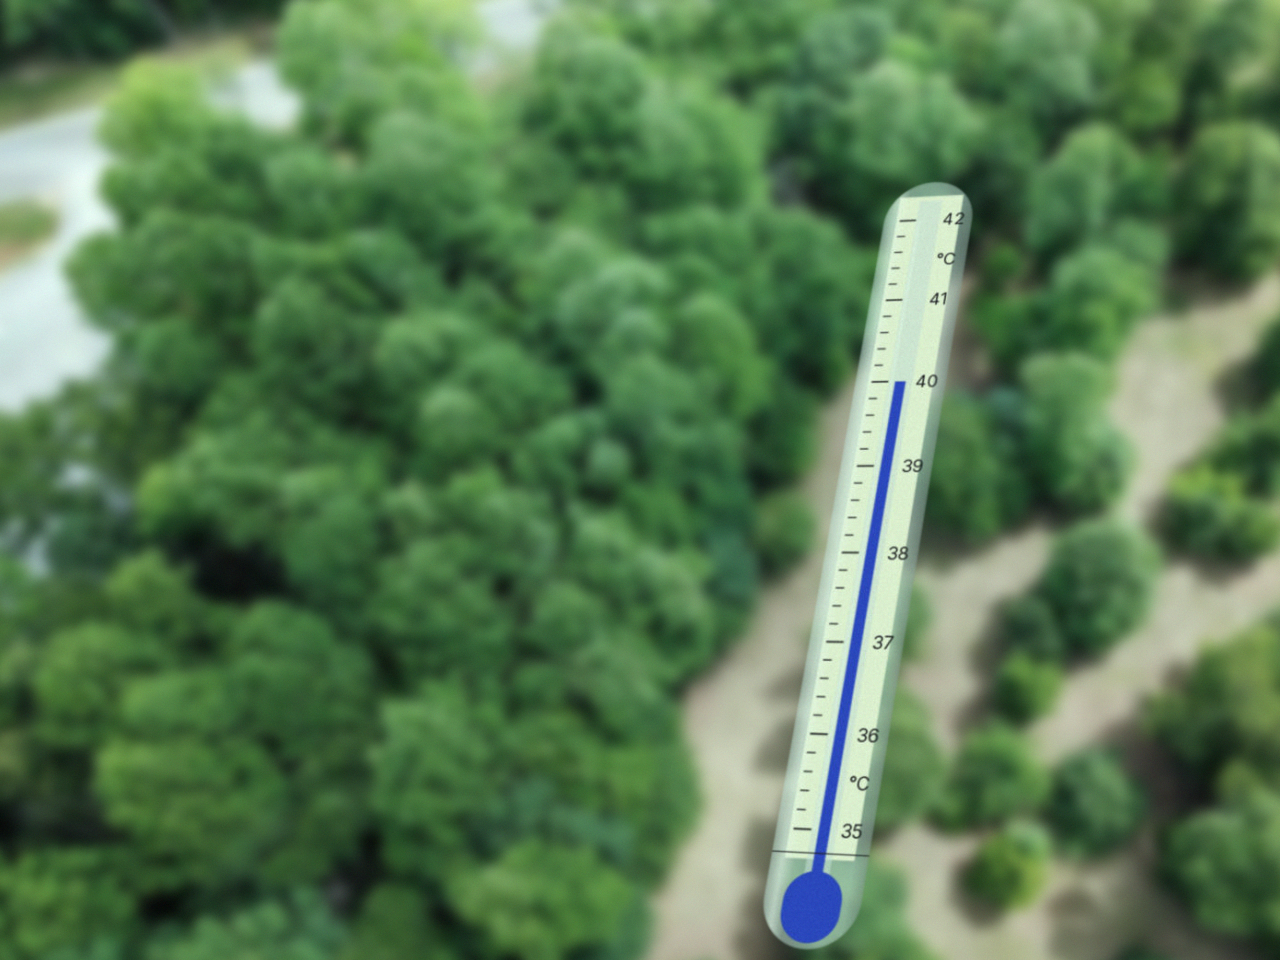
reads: **40** °C
